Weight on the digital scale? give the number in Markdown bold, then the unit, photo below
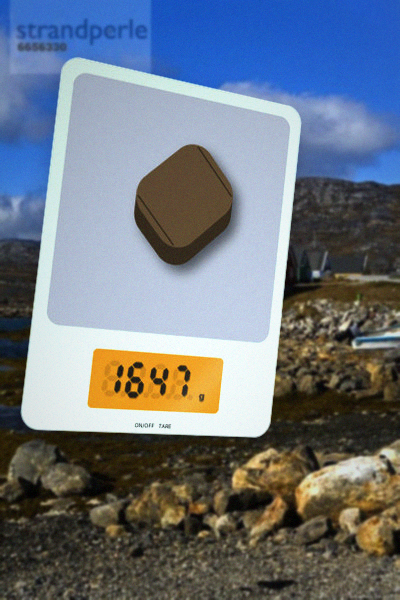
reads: **1647** g
